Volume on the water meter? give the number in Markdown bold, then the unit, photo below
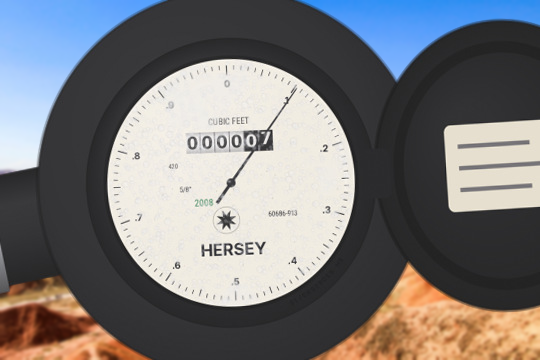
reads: **7.10** ft³
